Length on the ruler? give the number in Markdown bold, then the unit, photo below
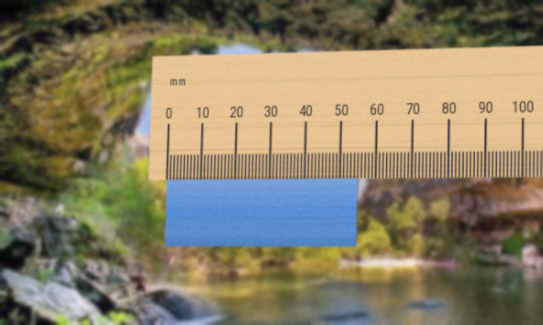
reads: **55** mm
